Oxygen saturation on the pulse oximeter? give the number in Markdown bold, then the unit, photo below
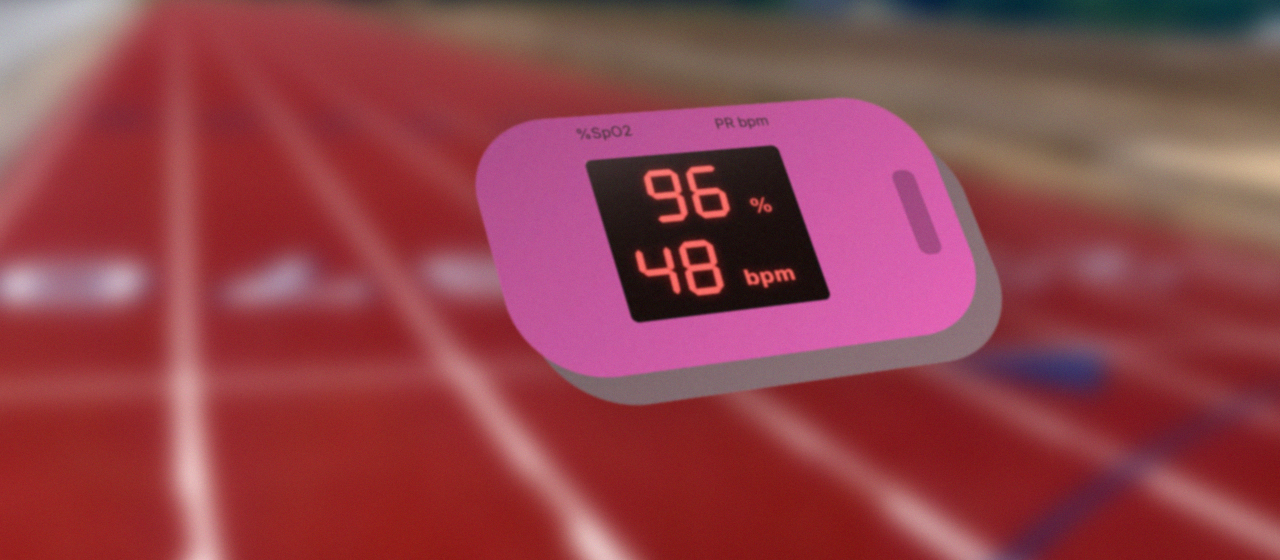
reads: **96** %
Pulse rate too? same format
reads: **48** bpm
